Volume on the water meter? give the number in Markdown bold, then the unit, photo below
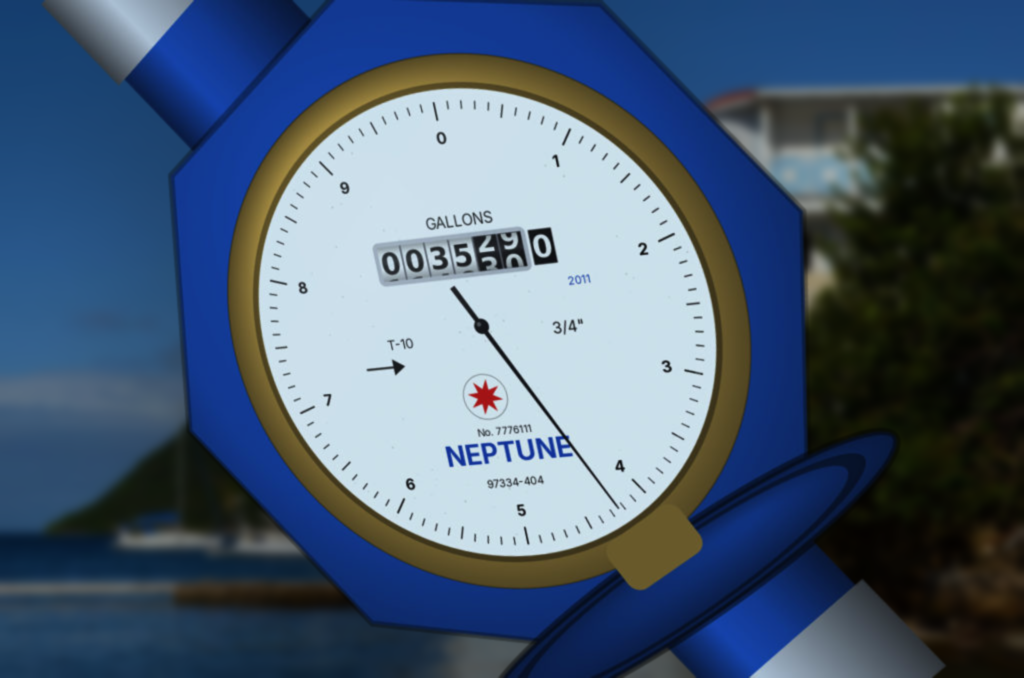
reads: **35294.2** gal
